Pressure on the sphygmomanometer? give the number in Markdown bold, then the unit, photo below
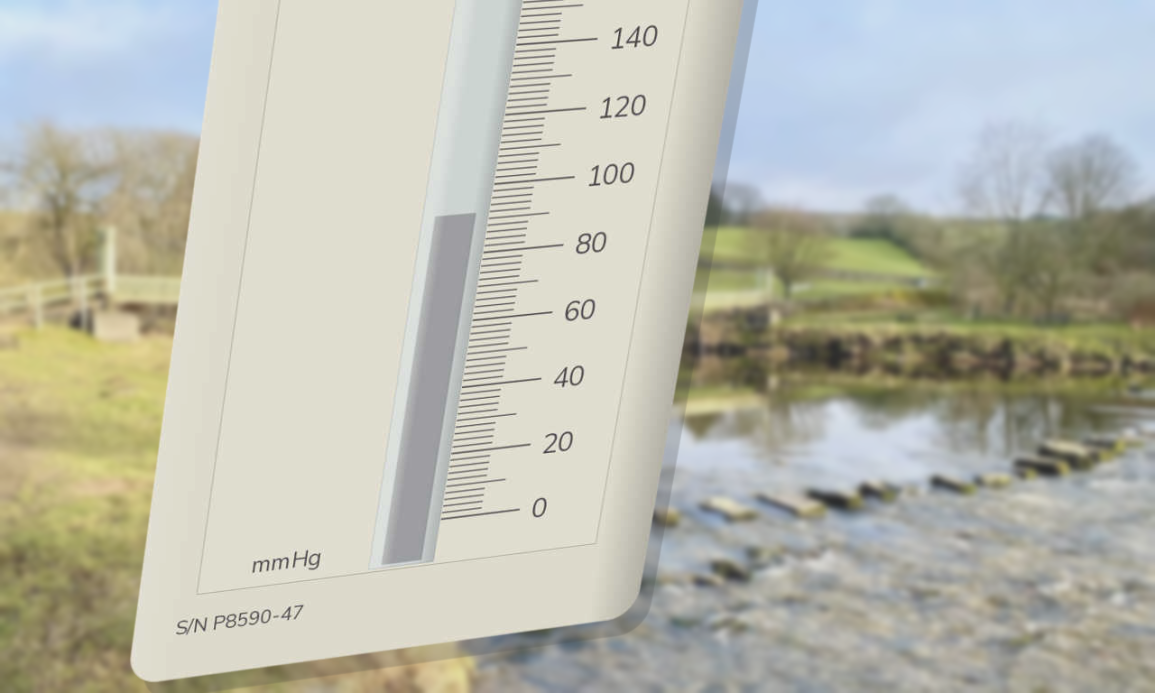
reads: **92** mmHg
